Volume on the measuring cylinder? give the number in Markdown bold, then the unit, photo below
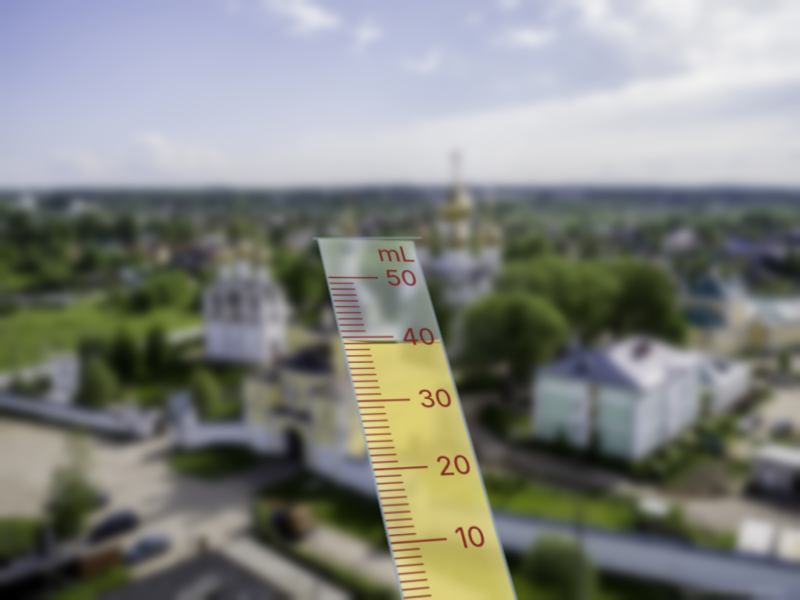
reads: **39** mL
